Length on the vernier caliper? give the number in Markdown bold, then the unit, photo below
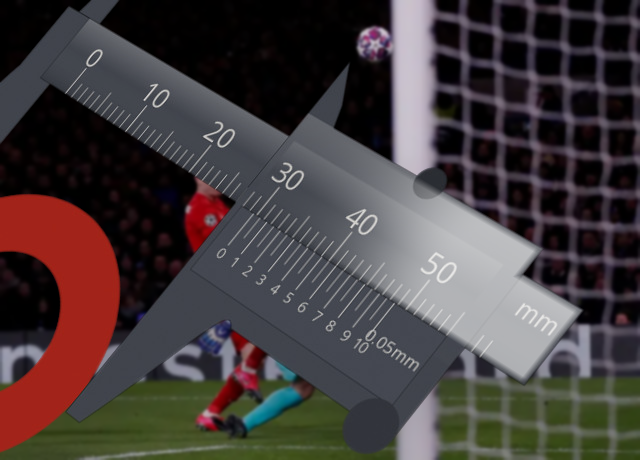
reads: **29.6** mm
